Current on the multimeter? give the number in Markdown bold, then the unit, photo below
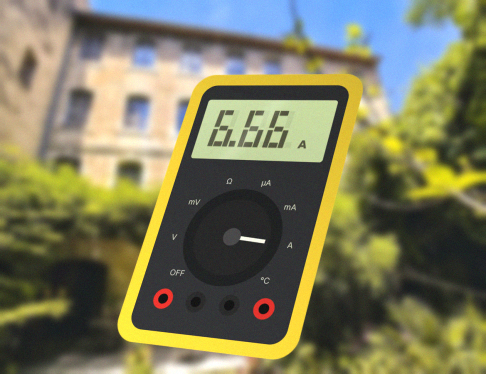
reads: **6.66** A
